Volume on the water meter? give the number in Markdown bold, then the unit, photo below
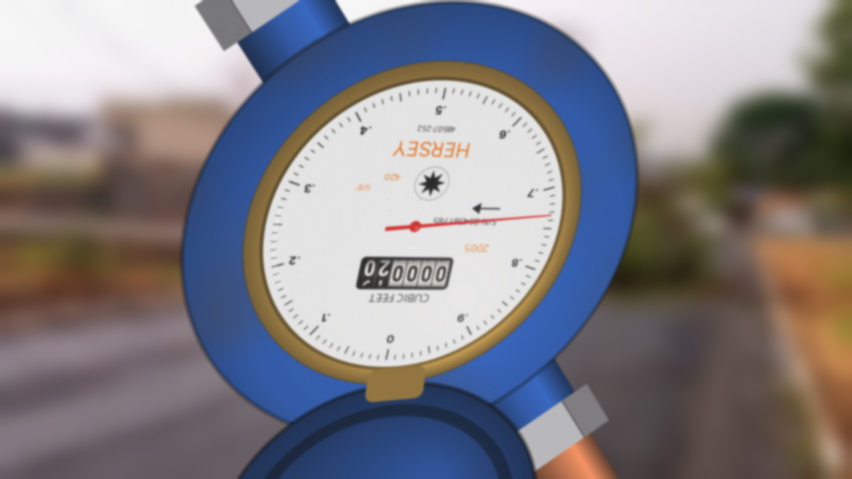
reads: **19.73** ft³
